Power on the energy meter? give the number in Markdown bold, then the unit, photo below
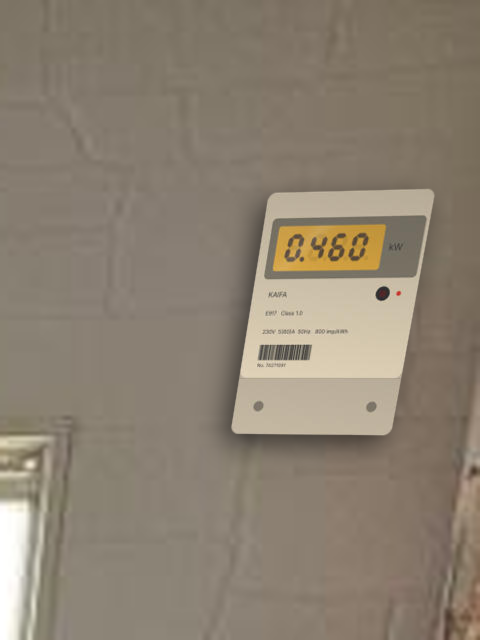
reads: **0.460** kW
